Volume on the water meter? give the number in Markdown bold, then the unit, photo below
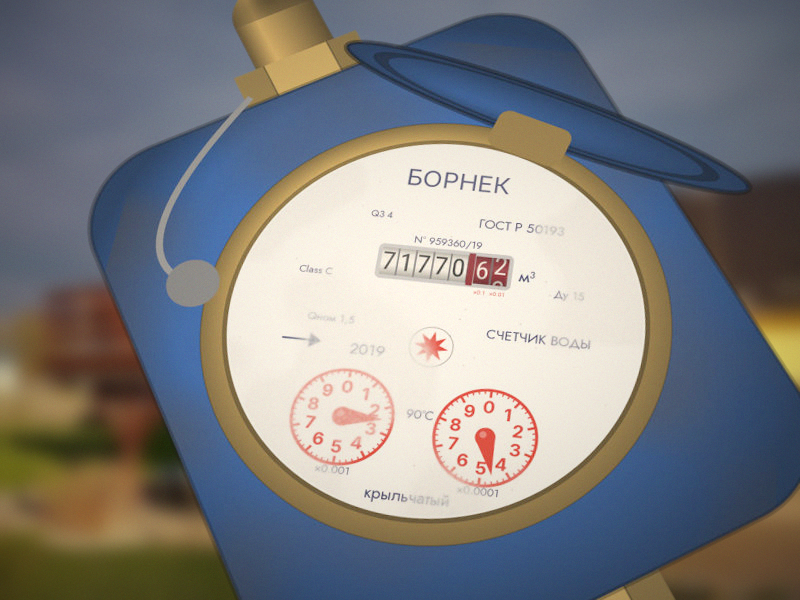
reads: **71770.6224** m³
